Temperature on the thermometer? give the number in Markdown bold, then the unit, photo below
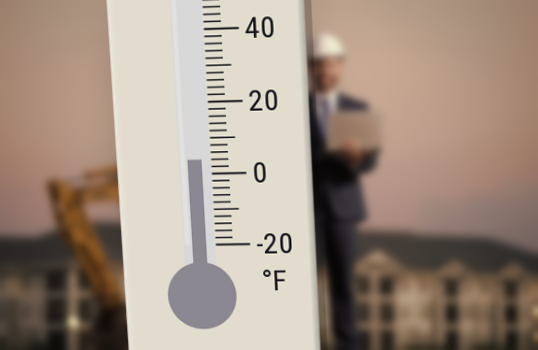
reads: **4** °F
